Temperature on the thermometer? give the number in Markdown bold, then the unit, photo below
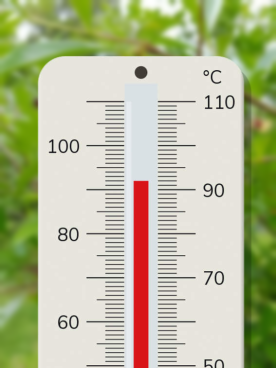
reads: **92** °C
